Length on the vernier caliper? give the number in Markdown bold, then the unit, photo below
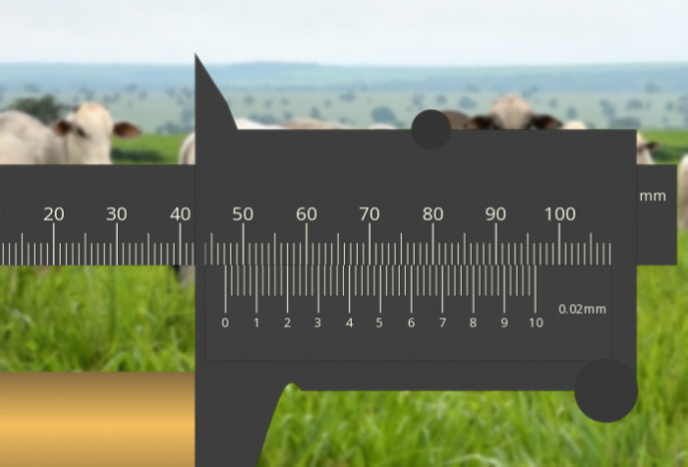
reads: **47.2** mm
